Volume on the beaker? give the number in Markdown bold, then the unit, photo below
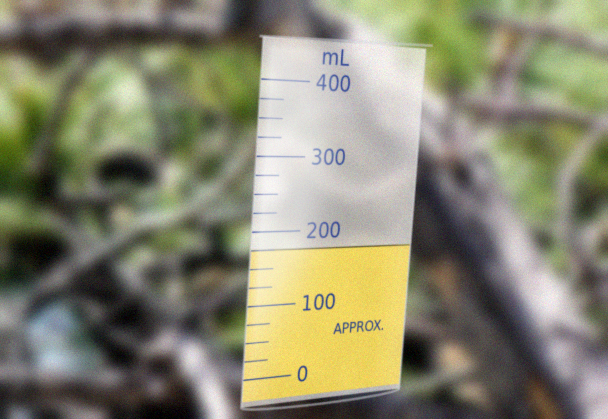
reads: **175** mL
